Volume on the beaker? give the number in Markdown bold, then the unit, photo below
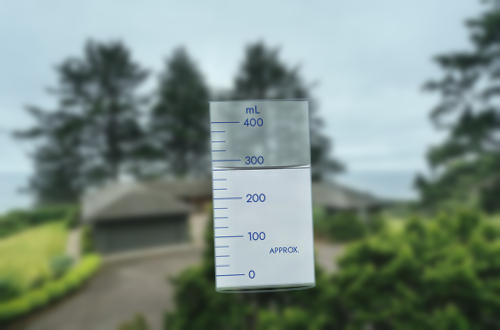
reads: **275** mL
